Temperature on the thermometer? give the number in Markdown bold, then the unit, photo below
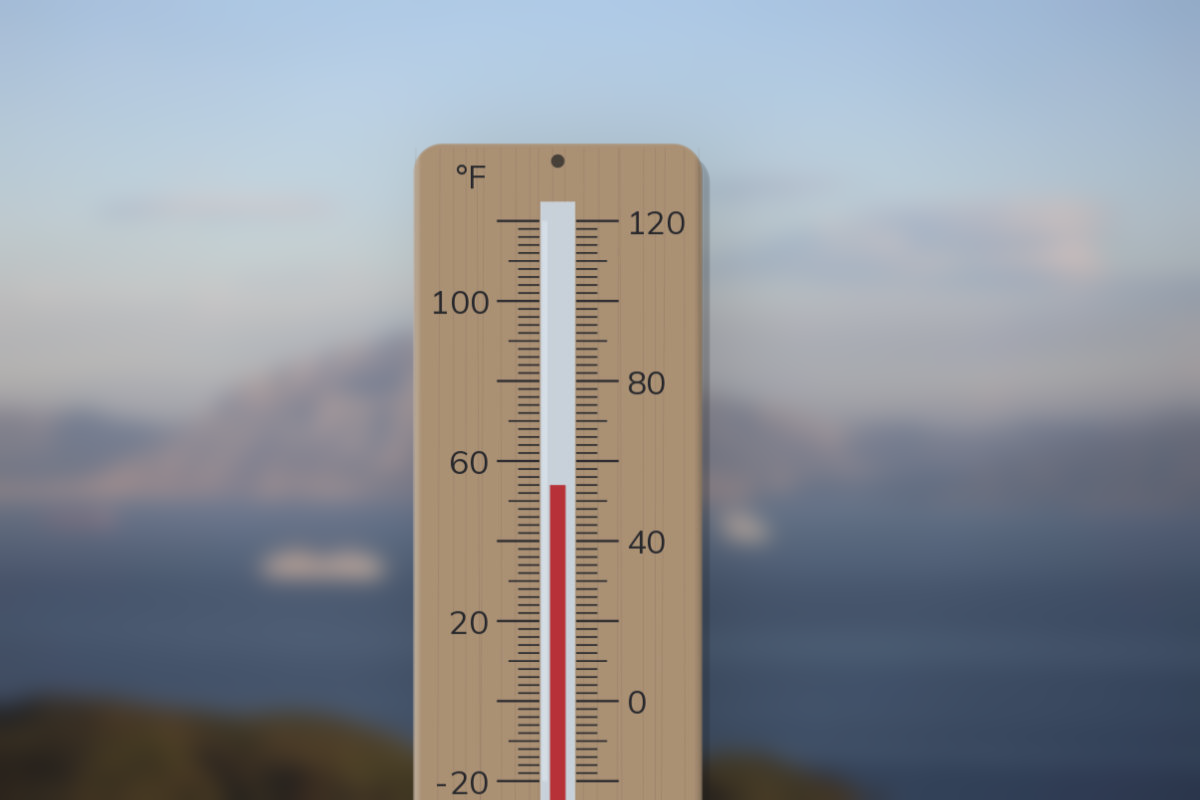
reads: **54** °F
